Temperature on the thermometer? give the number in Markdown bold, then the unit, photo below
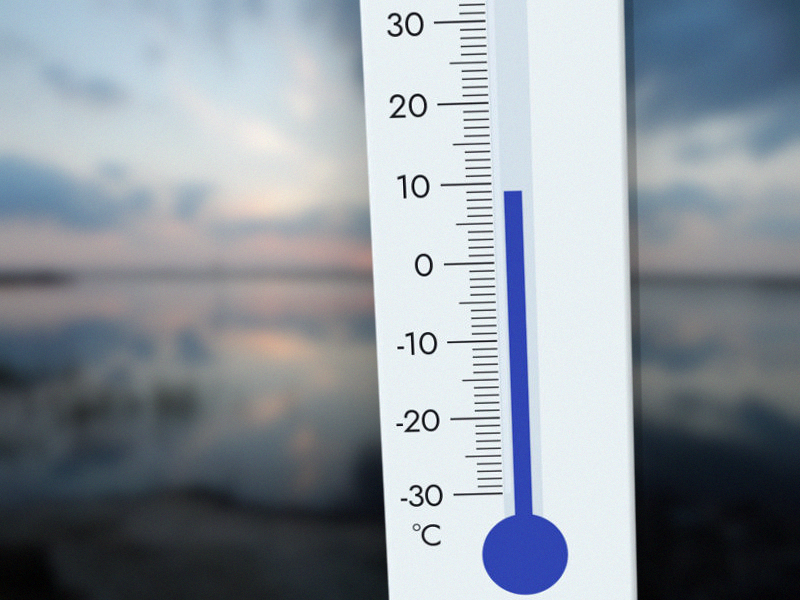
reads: **9** °C
